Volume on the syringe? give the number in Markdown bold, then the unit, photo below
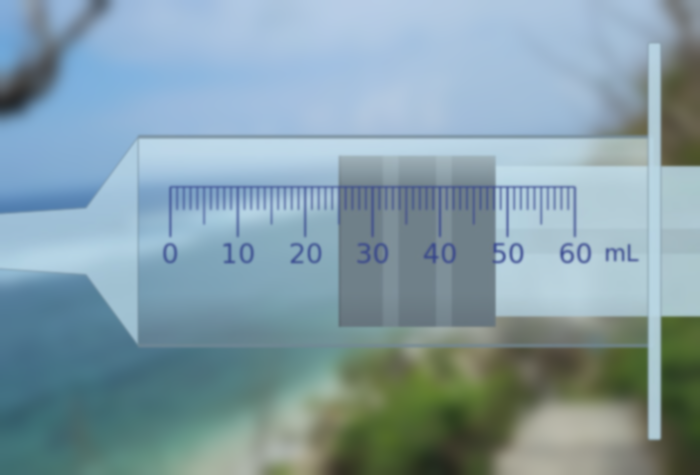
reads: **25** mL
